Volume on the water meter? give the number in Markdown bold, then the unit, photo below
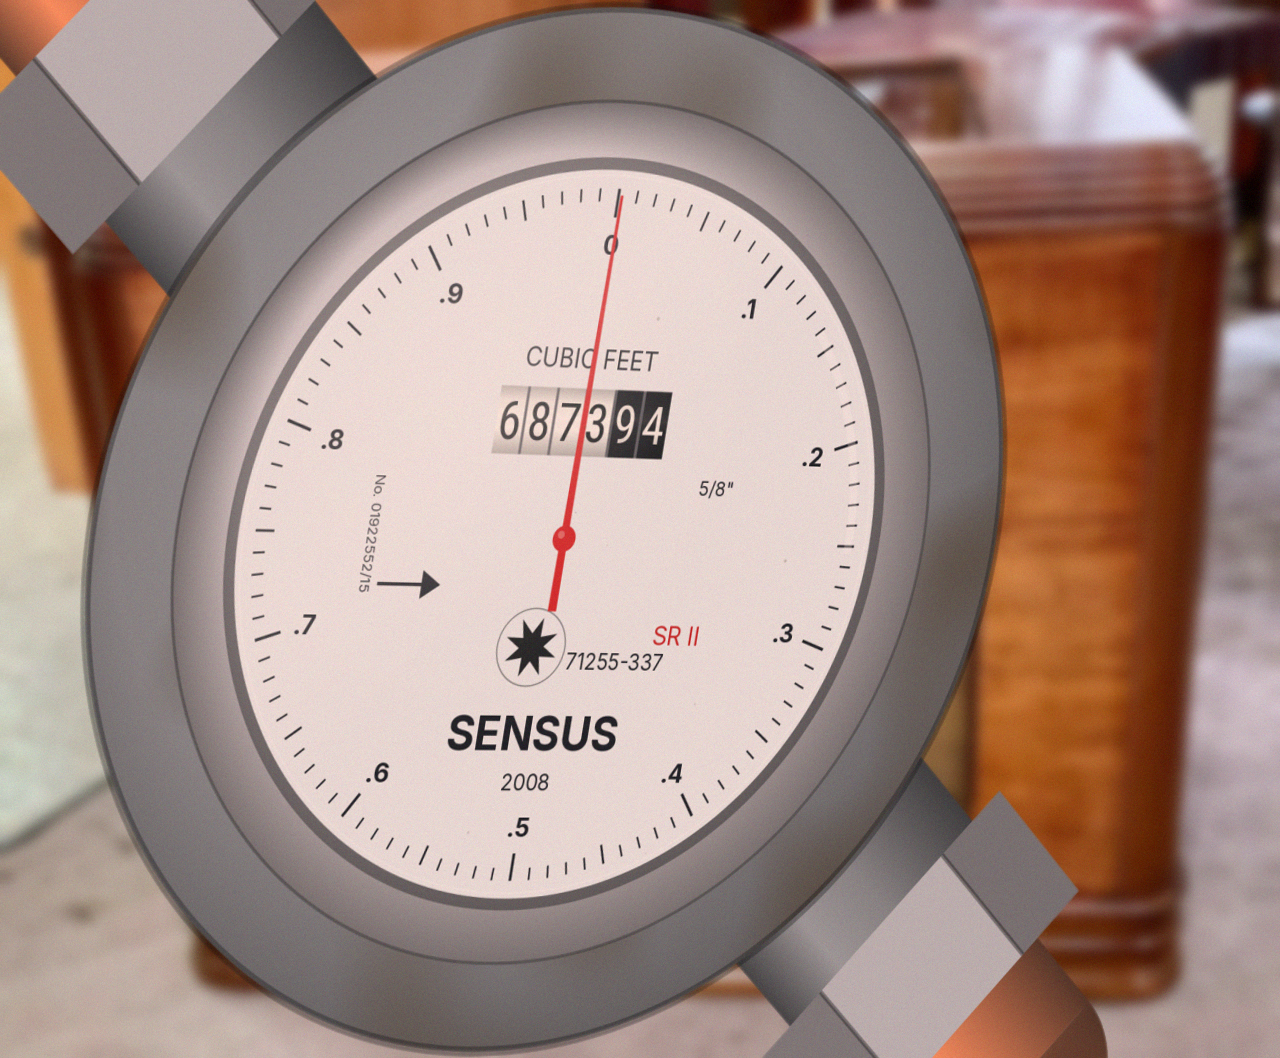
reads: **687394.00** ft³
